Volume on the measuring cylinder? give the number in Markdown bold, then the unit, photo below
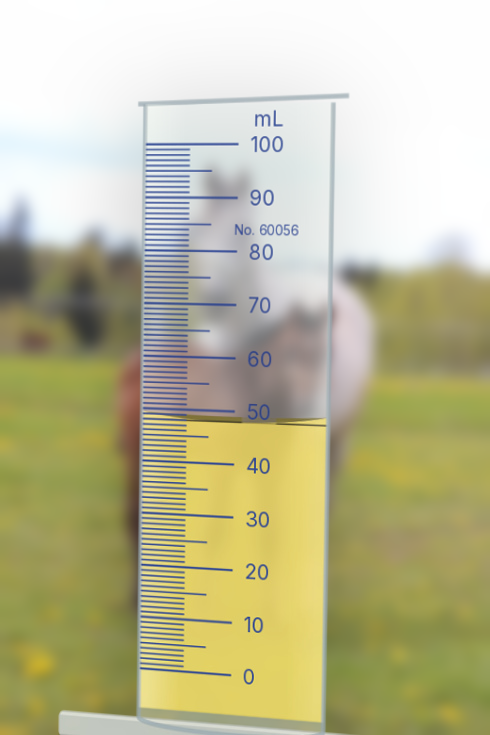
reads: **48** mL
